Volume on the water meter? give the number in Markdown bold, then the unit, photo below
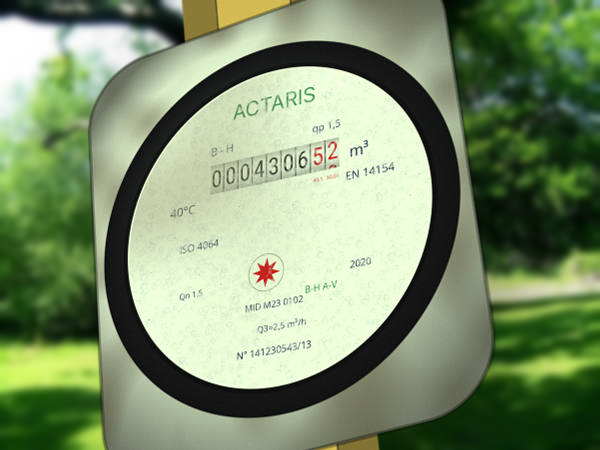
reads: **4306.52** m³
